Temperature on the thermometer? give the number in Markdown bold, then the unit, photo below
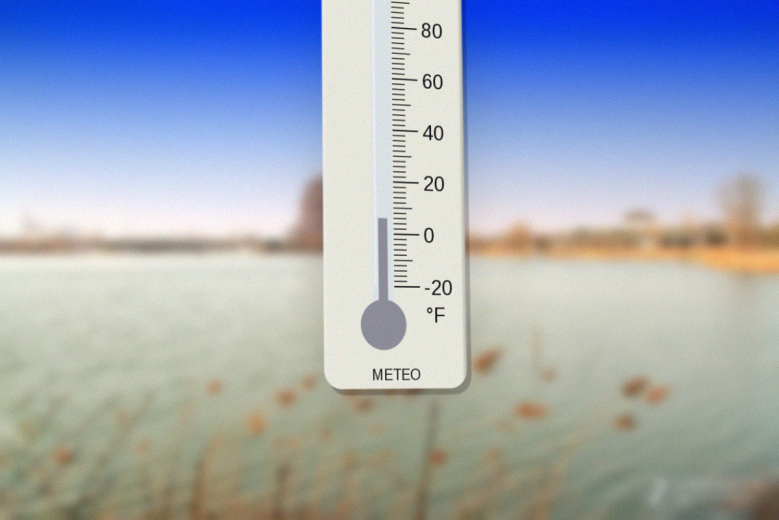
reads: **6** °F
